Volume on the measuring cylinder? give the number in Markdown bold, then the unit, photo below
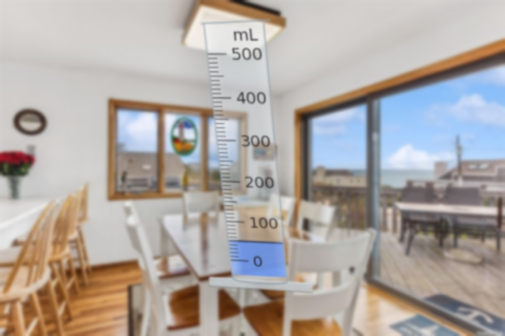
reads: **50** mL
